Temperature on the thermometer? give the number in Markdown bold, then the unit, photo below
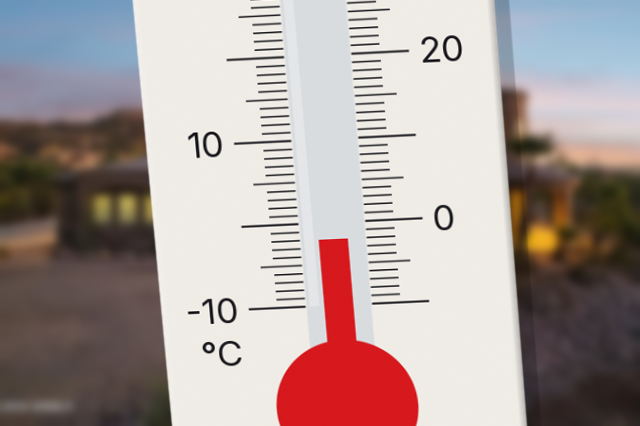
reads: **-2** °C
